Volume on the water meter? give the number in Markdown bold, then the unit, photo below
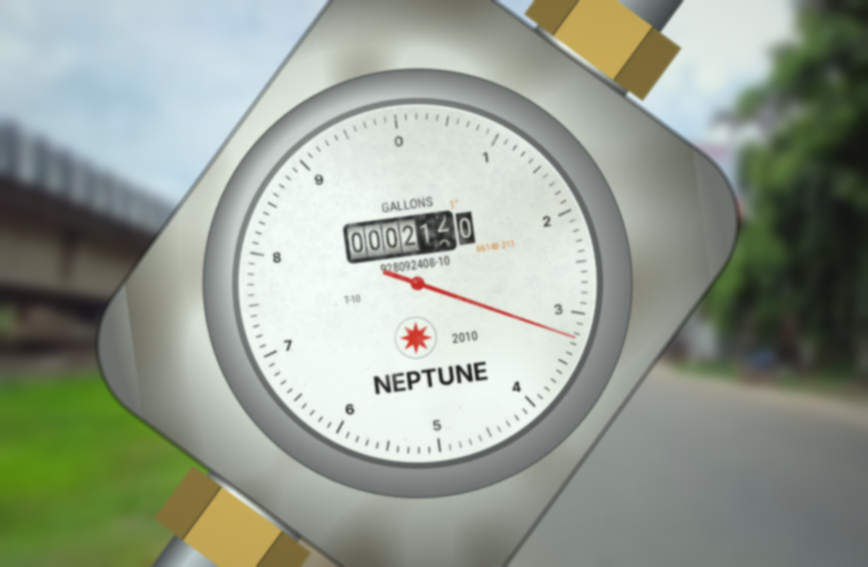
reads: **2123.2** gal
